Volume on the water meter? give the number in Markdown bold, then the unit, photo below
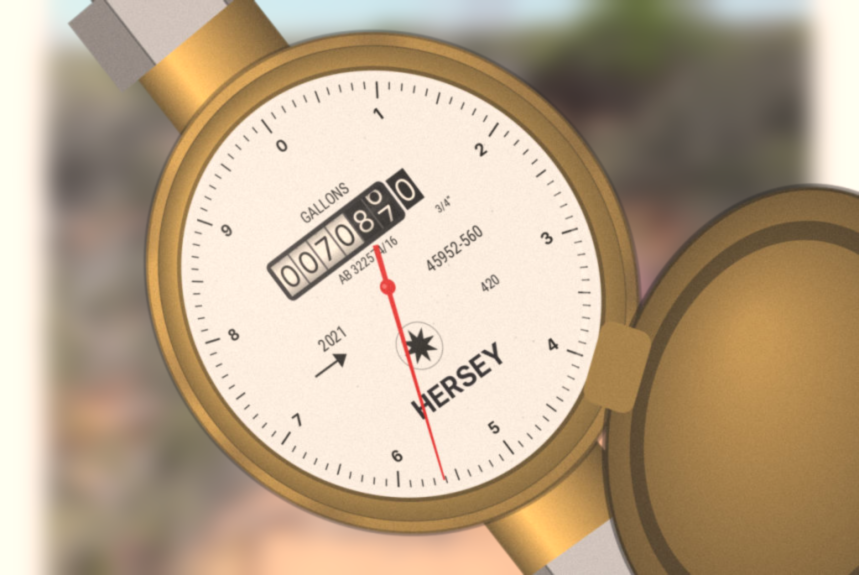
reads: **70865.6** gal
